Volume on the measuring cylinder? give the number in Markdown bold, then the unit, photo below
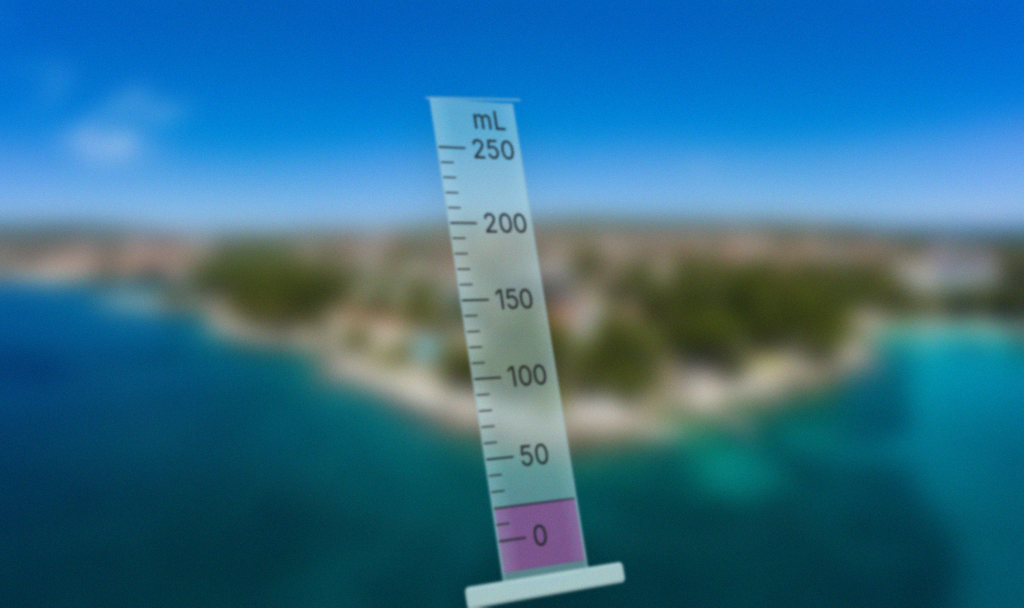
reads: **20** mL
